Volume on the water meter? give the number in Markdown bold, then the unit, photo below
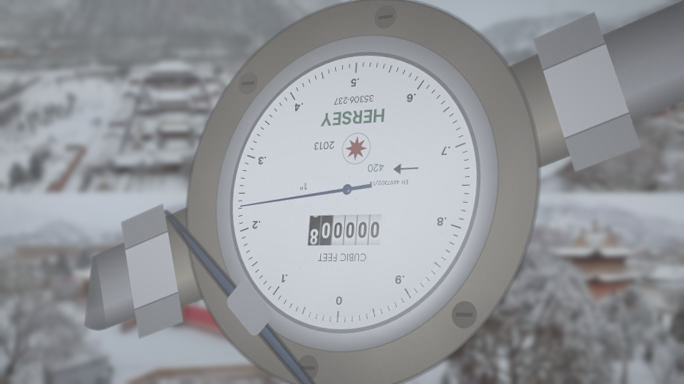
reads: **8.23** ft³
